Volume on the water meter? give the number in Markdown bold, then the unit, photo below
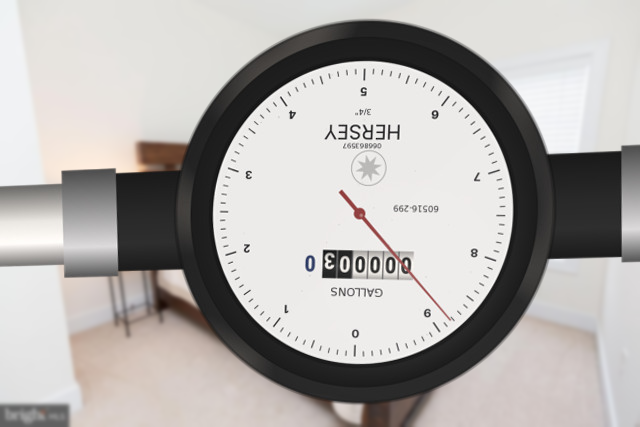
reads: **28.8** gal
